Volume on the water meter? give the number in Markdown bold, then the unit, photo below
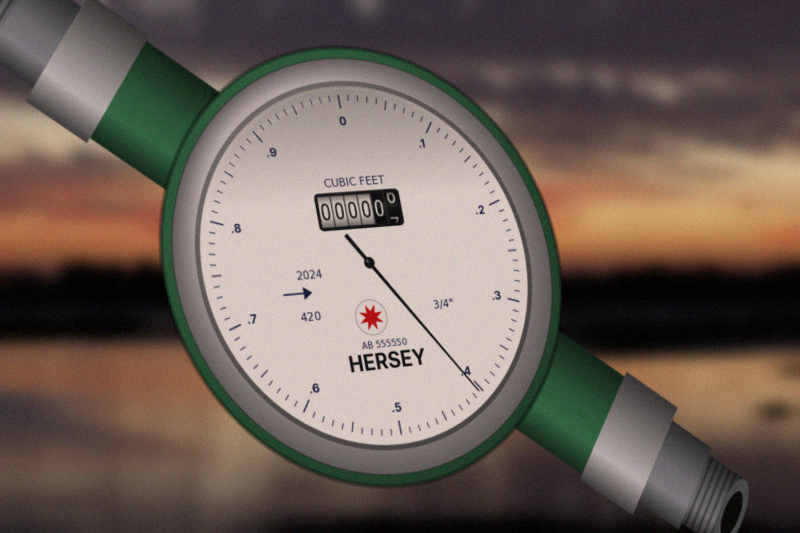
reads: **6.40** ft³
